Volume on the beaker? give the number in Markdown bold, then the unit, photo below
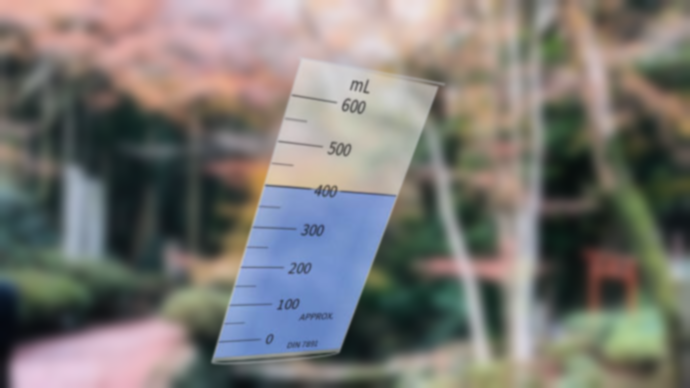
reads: **400** mL
